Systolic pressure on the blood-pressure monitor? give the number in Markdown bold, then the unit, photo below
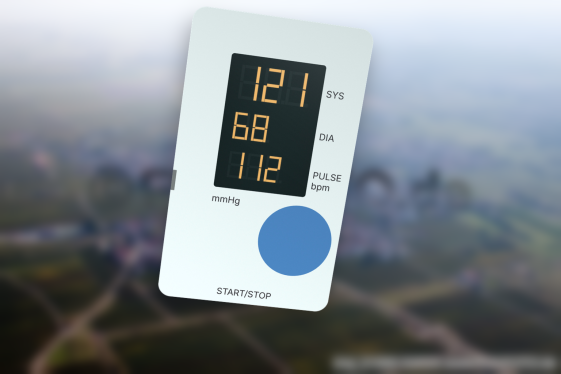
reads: **121** mmHg
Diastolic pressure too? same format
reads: **68** mmHg
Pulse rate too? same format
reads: **112** bpm
